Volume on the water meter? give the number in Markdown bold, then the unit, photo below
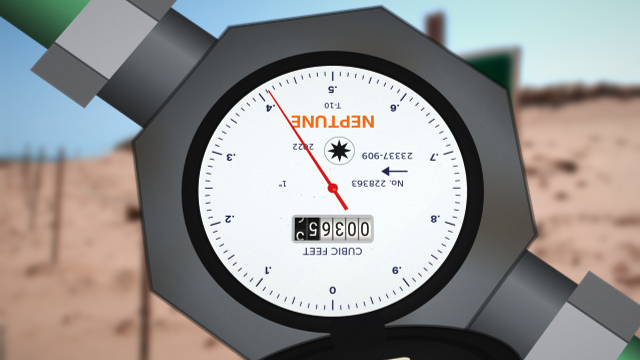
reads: **3655.41** ft³
